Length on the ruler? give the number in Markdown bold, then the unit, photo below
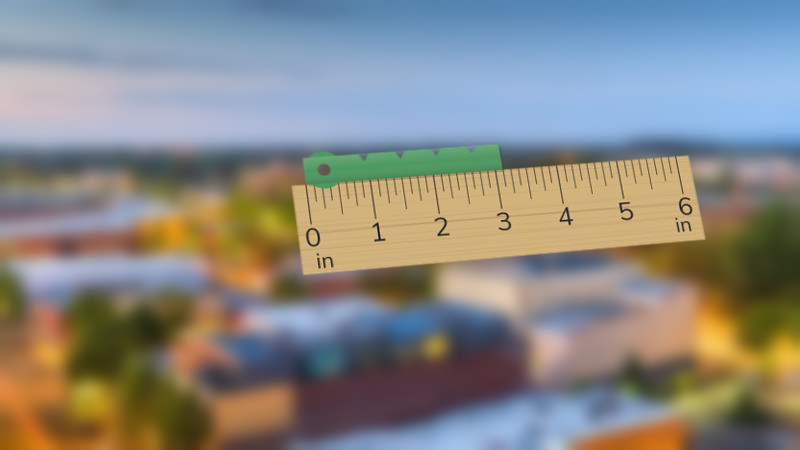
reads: **3.125** in
